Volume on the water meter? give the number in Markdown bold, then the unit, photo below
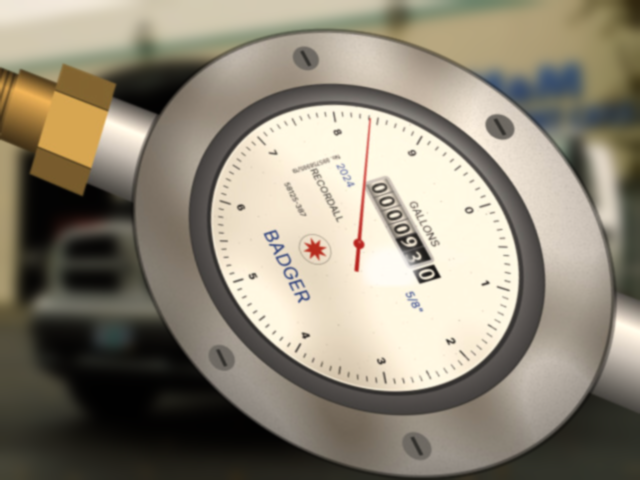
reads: **928.4** gal
